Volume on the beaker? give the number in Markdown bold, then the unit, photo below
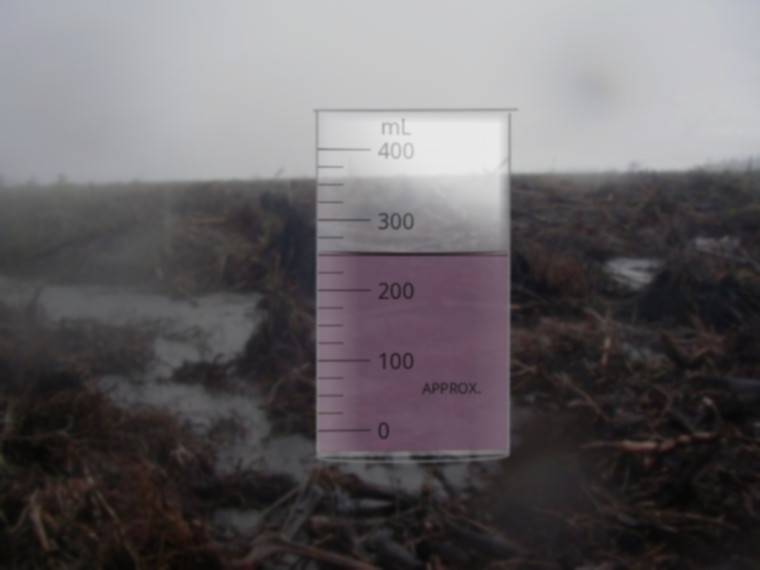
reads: **250** mL
